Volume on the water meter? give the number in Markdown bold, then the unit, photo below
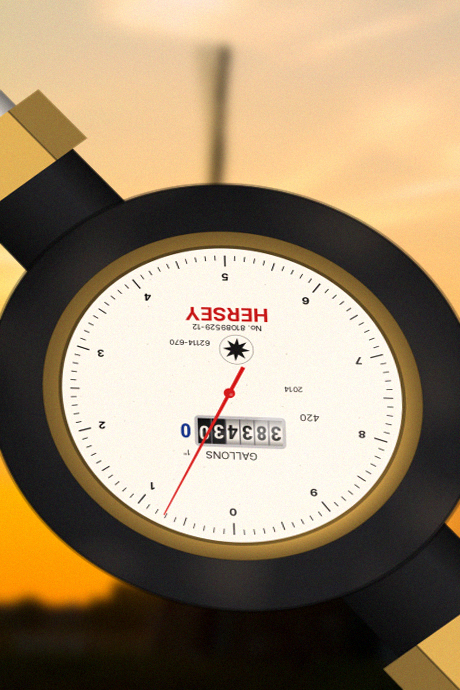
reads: **3834300.7** gal
